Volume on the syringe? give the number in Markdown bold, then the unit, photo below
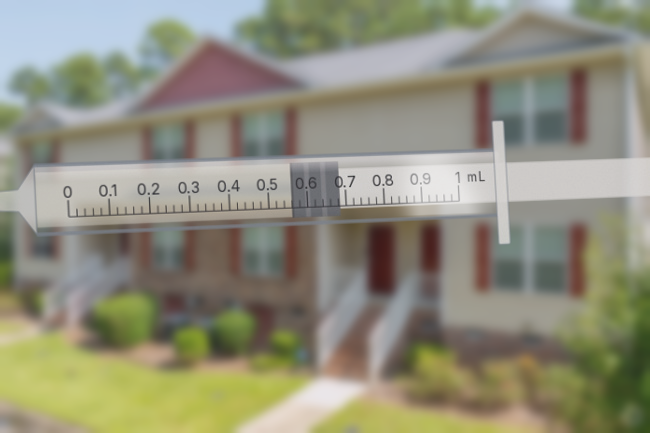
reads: **0.56** mL
